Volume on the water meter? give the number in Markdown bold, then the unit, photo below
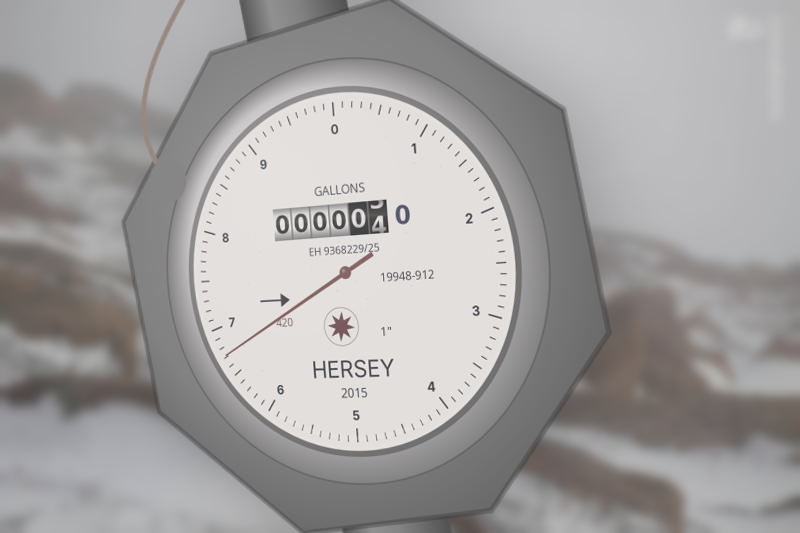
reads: **36.7** gal
